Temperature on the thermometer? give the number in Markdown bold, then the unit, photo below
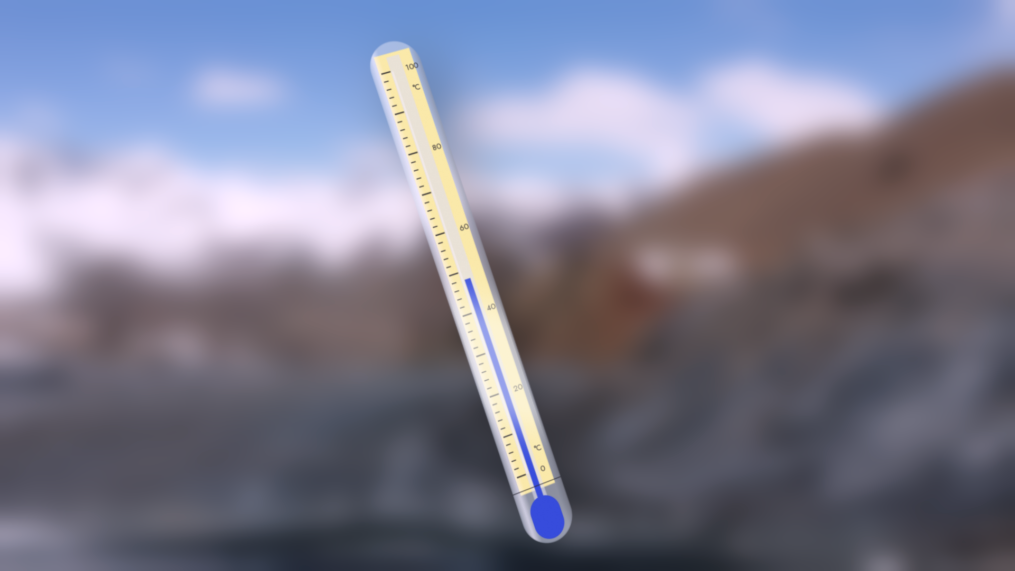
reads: **48** °C
